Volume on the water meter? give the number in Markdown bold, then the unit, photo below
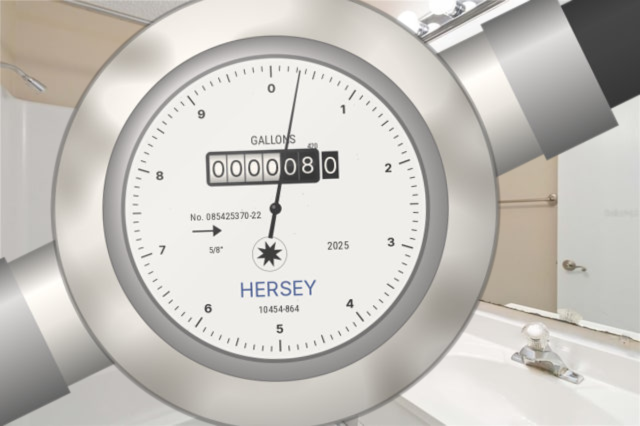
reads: **80.3** gal
